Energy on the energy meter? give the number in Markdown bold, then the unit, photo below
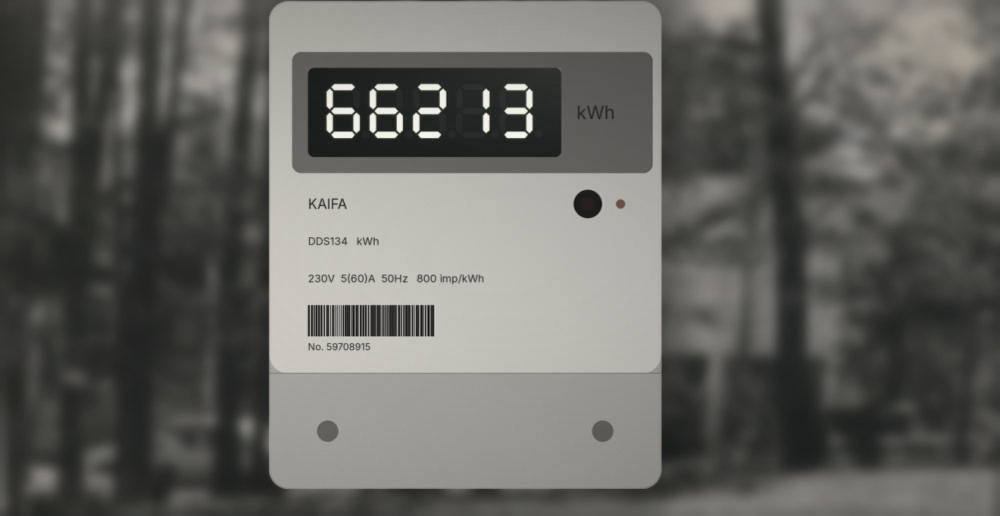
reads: **66213** kWh
